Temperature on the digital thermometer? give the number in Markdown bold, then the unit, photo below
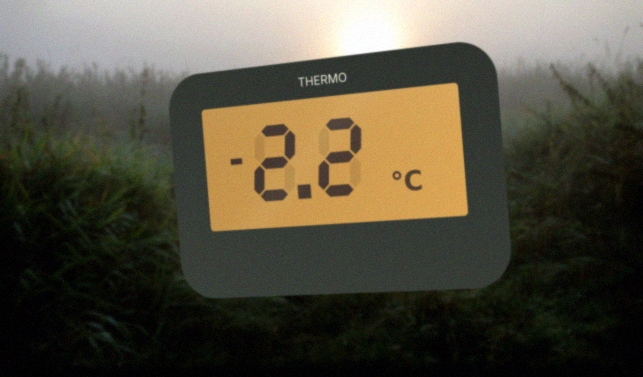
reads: **-2.2** °C
